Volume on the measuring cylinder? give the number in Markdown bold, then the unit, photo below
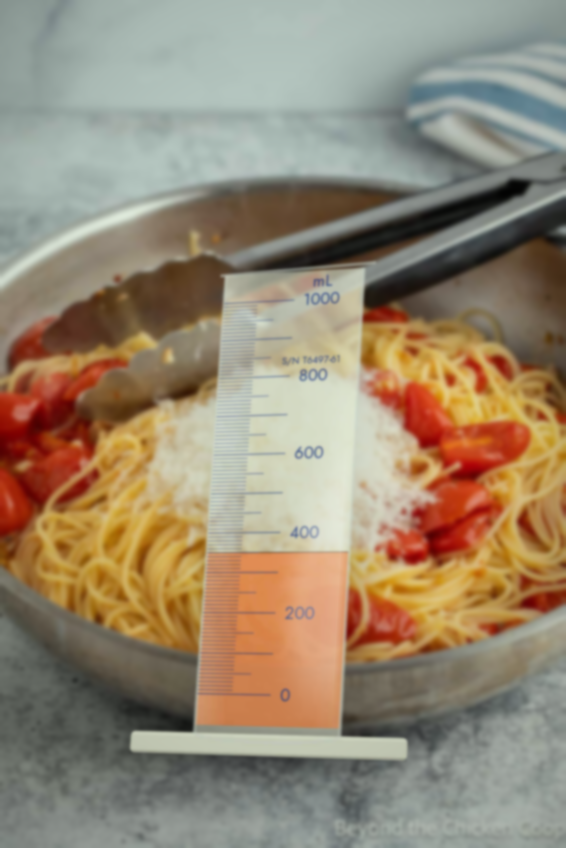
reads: **350** mL
